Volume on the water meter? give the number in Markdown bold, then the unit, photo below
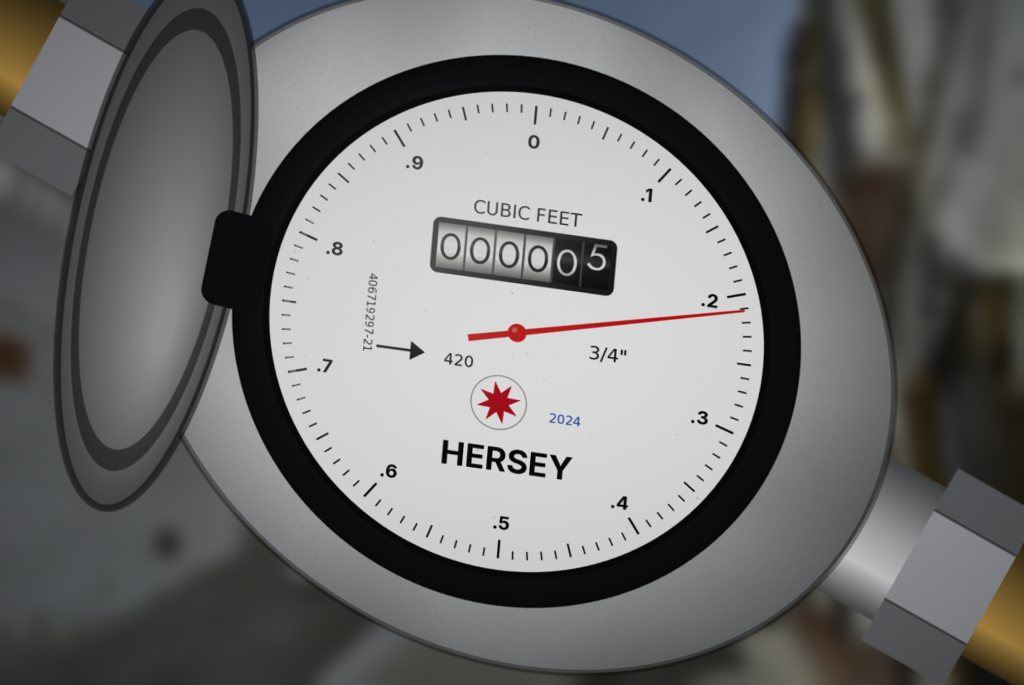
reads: **5.21** ft³
